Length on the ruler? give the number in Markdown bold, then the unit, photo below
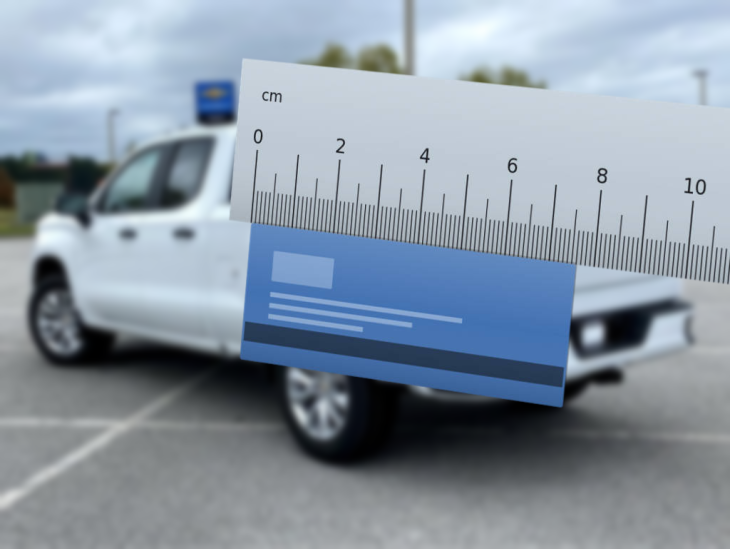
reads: **7.6** cm
